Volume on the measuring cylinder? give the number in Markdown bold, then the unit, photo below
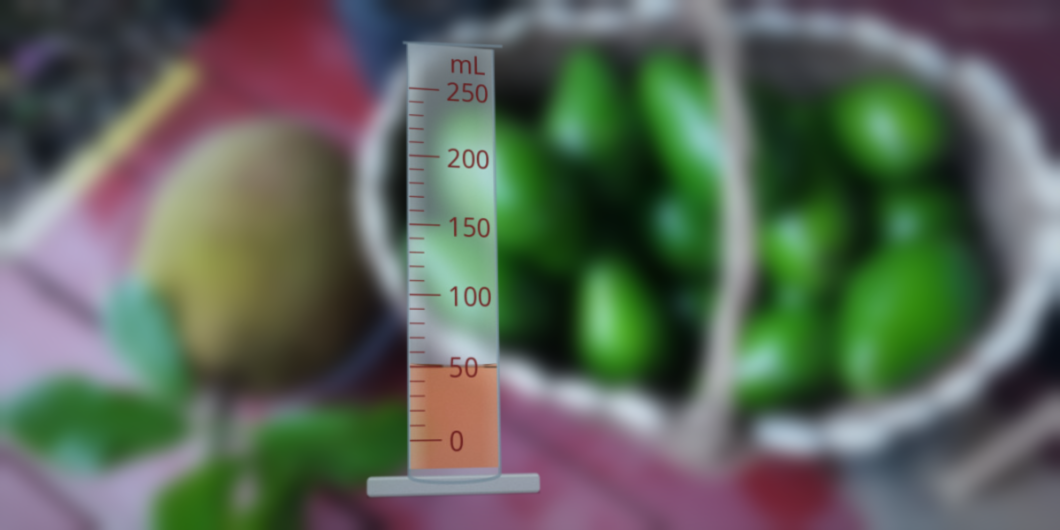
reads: **50** mL
